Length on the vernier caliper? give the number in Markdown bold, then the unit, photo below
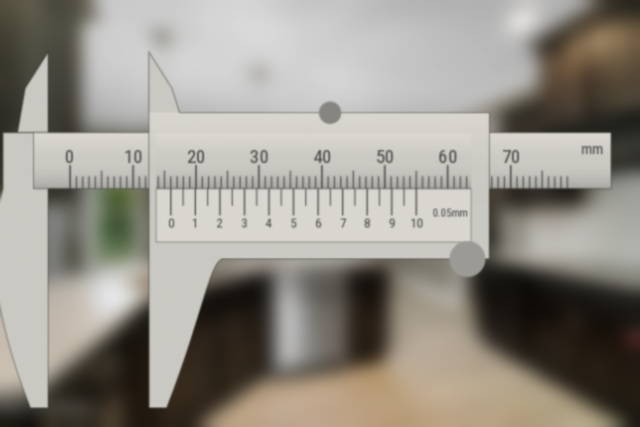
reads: **16.0** mm
